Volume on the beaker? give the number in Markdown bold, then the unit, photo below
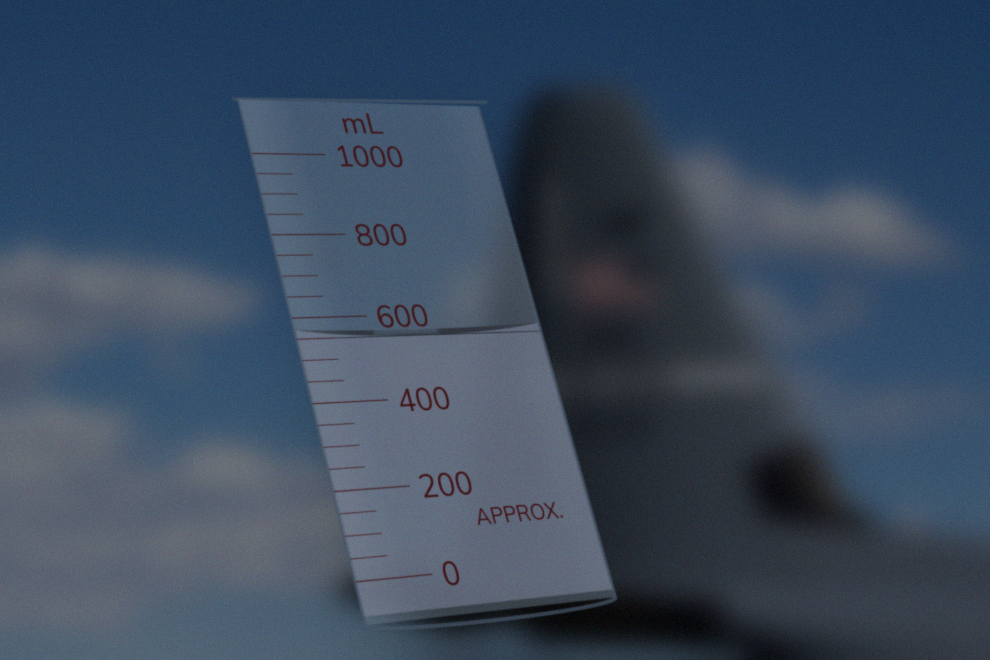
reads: **550** mL
